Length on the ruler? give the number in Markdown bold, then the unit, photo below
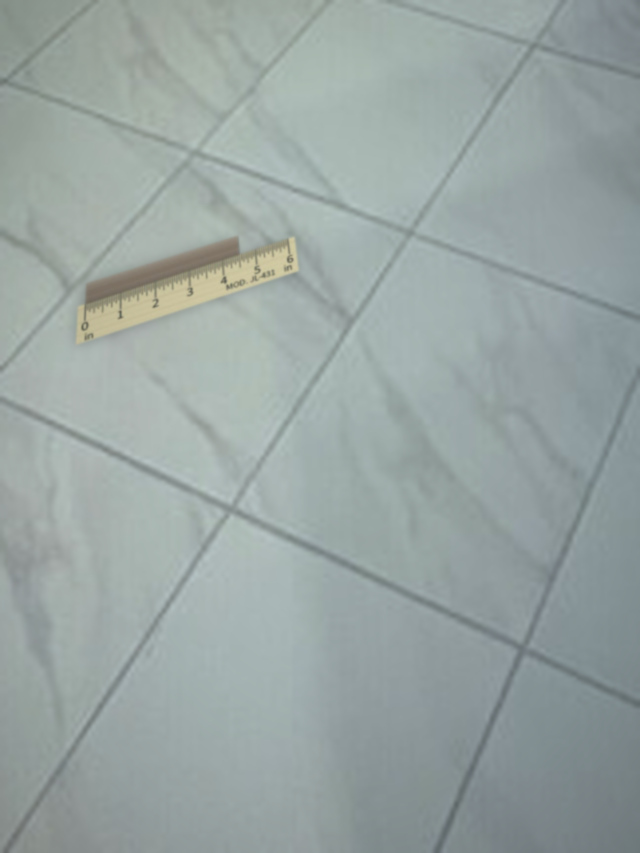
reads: **4.5** in
